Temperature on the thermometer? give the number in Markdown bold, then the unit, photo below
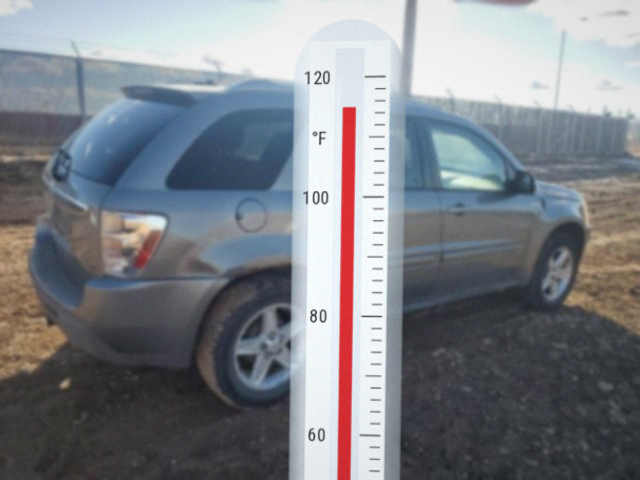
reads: **115** °F
